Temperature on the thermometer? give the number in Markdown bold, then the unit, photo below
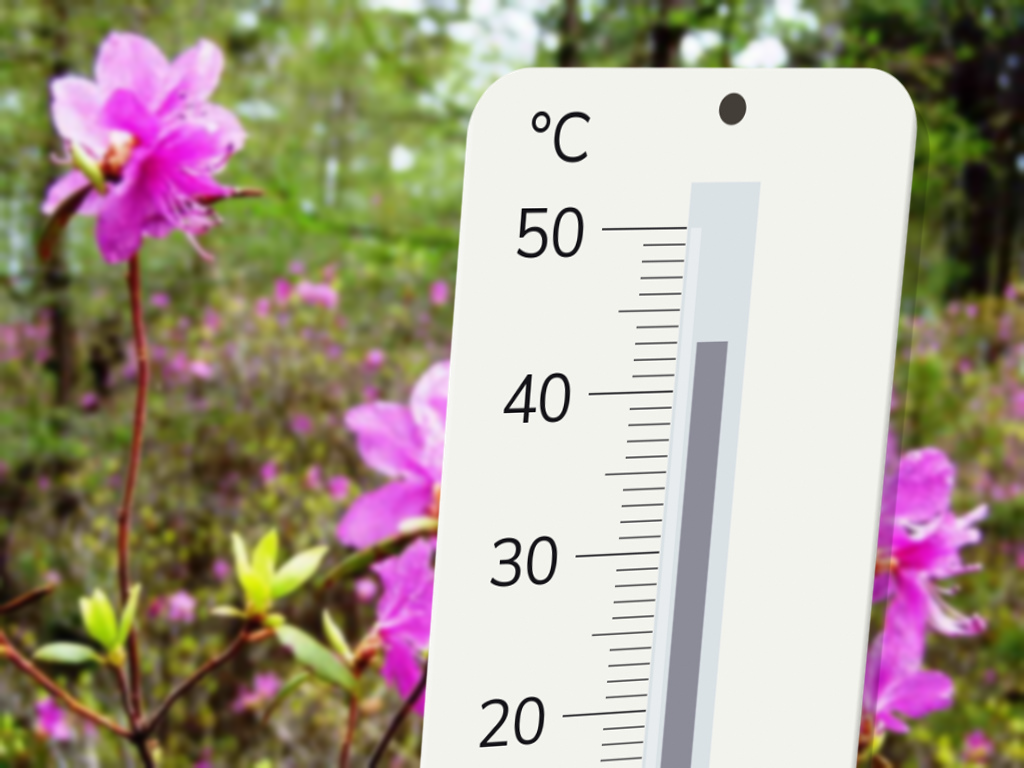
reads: **43** °C
